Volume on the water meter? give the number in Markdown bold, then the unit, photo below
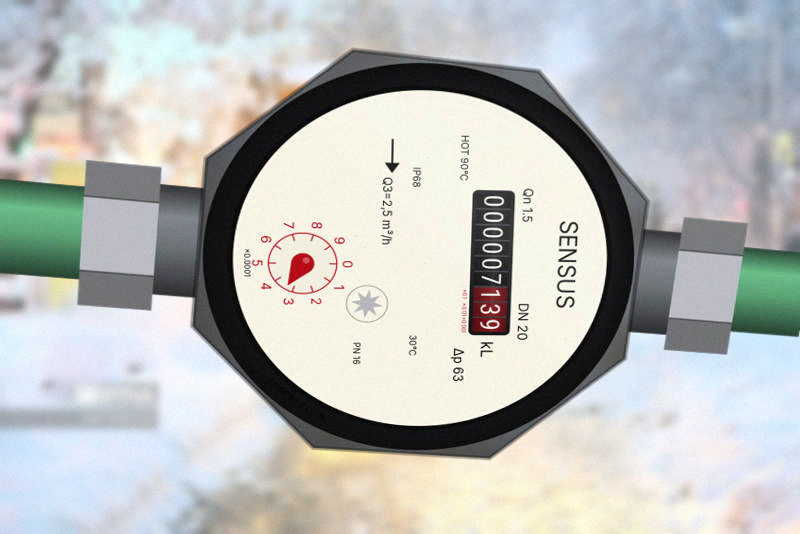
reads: **7.1393** kL
